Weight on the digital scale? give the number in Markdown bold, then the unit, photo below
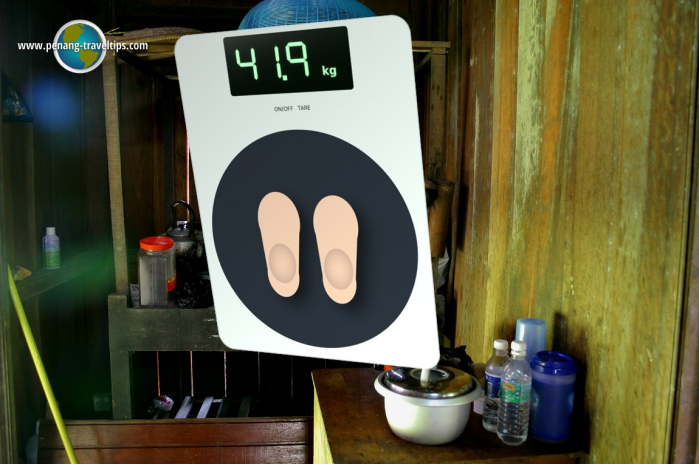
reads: **41.9** kg
